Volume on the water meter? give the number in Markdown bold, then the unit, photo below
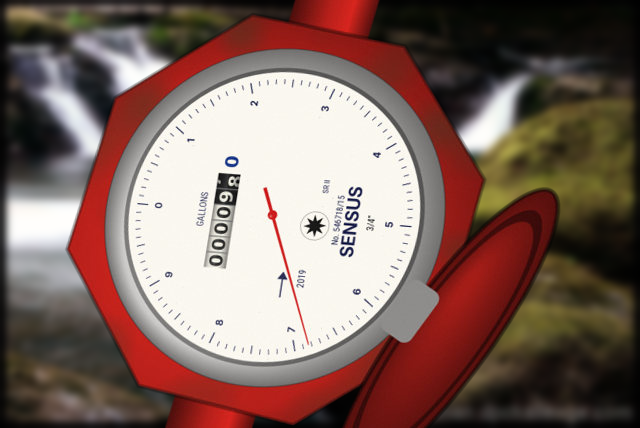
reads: **976.8** gal
